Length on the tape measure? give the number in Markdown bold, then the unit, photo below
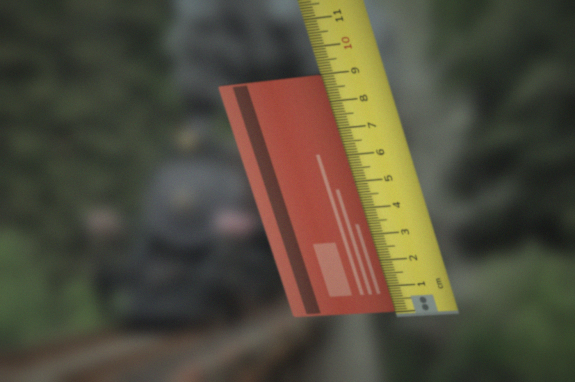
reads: **9** cm
